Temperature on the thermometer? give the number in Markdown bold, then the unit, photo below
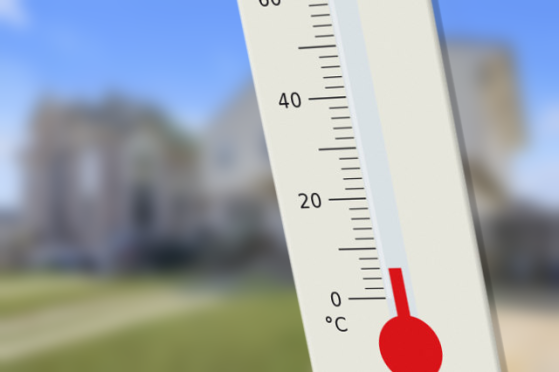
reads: **6** °C
